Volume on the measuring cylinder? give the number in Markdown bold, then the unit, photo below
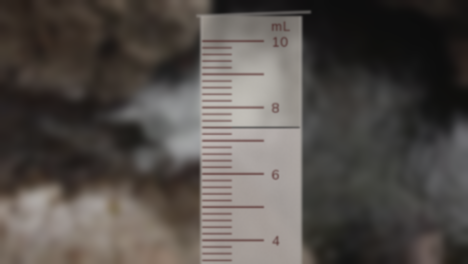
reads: **7.4** mL
